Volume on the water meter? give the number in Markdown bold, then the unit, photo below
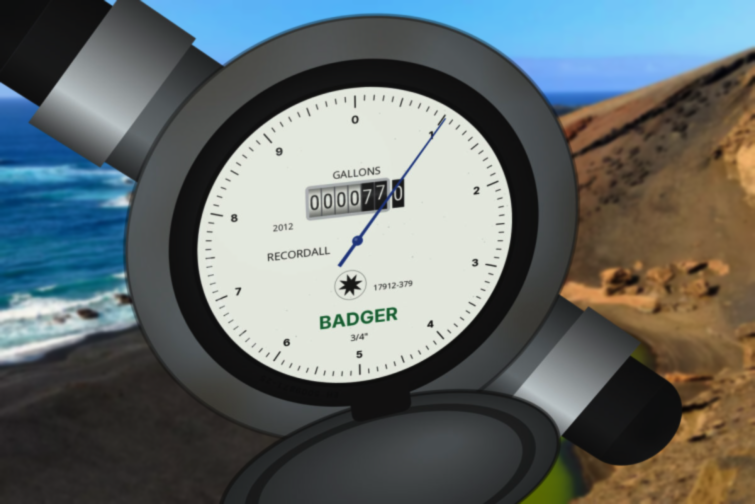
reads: **771.0** gal
